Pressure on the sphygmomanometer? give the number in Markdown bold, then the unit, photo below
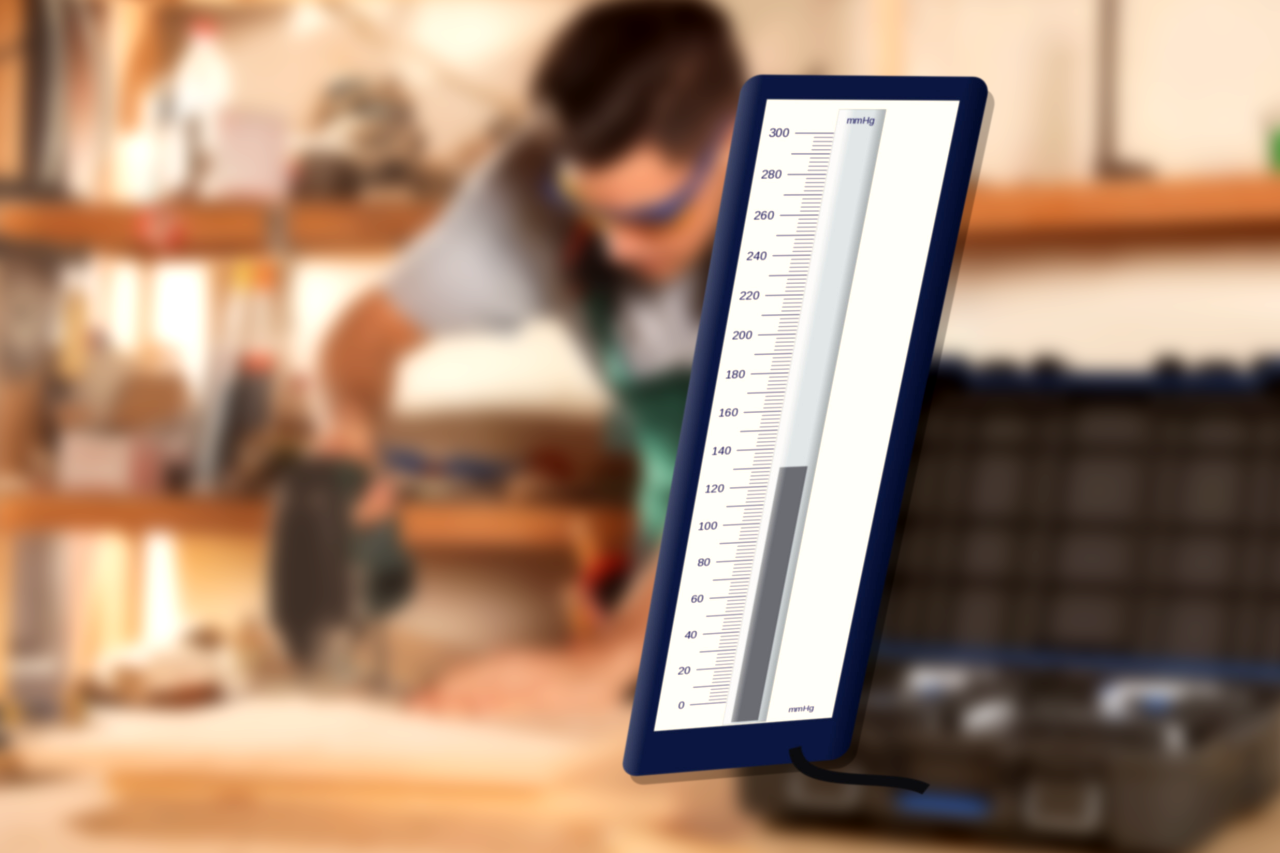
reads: **130** mmHg
